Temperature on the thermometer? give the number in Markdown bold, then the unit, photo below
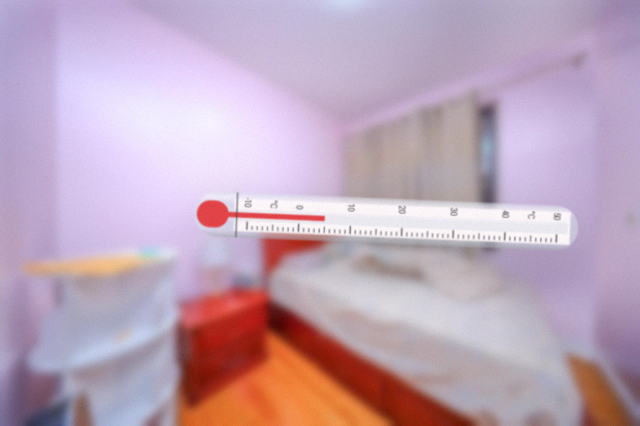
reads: **5** °C
